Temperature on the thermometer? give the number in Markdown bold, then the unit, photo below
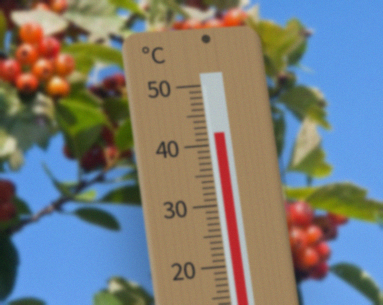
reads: **42** °C
